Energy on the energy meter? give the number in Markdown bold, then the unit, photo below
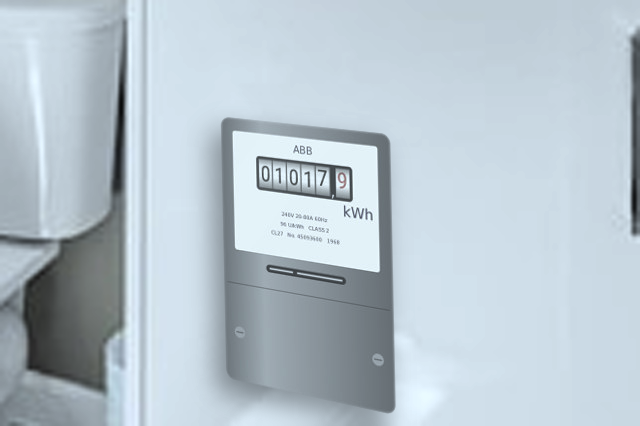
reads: **1017.9** kWh
